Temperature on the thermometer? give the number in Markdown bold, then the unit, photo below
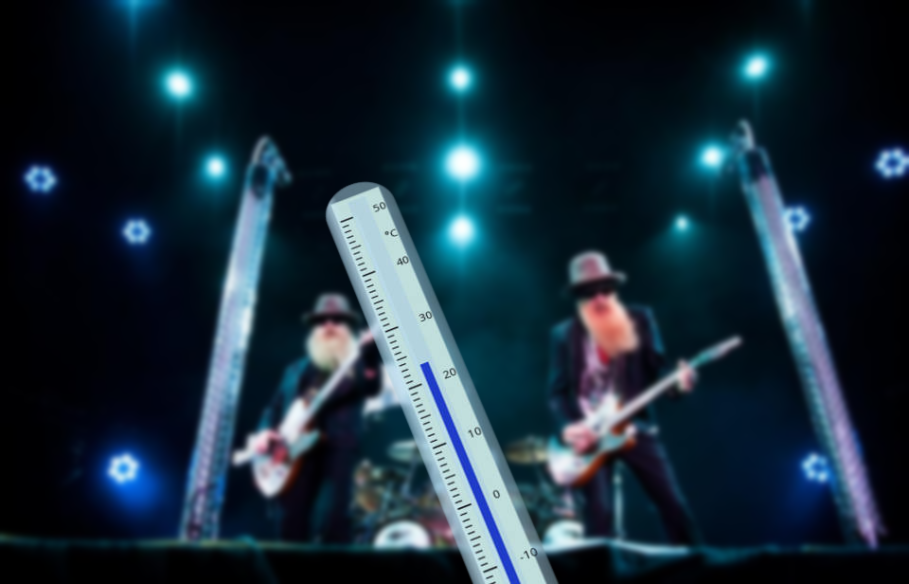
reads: **23** °C
